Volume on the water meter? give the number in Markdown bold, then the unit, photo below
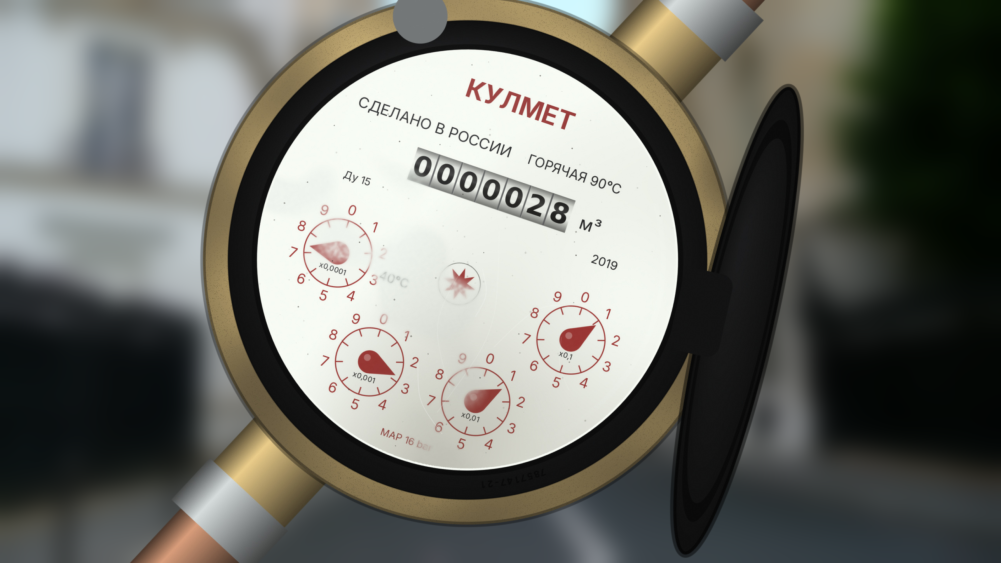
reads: **28.1127** m³
